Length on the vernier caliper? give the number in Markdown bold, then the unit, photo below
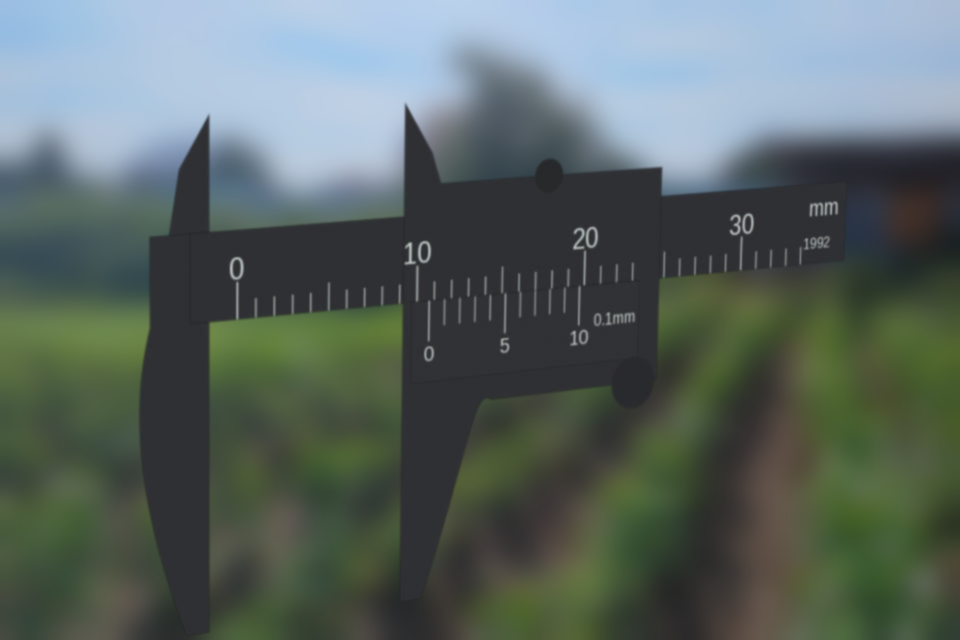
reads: **10.7** mm
